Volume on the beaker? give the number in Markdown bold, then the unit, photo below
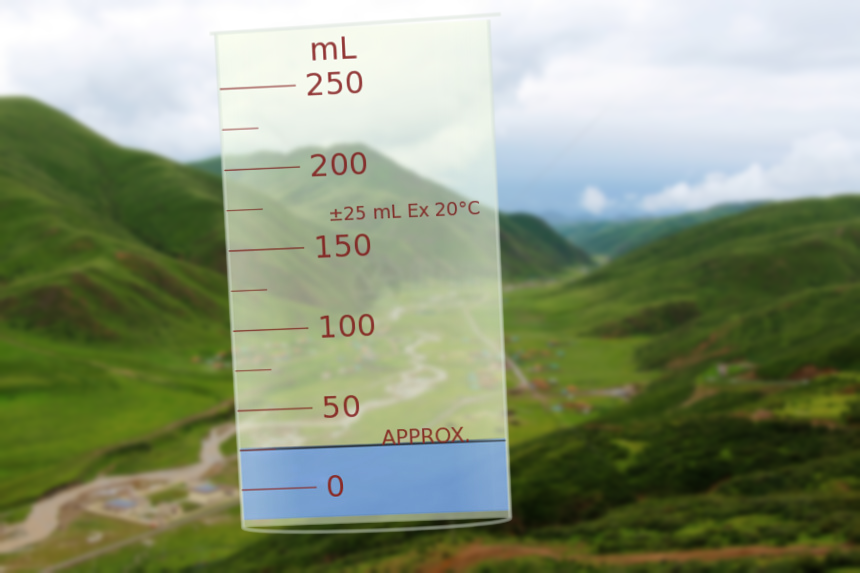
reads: **25** mL
